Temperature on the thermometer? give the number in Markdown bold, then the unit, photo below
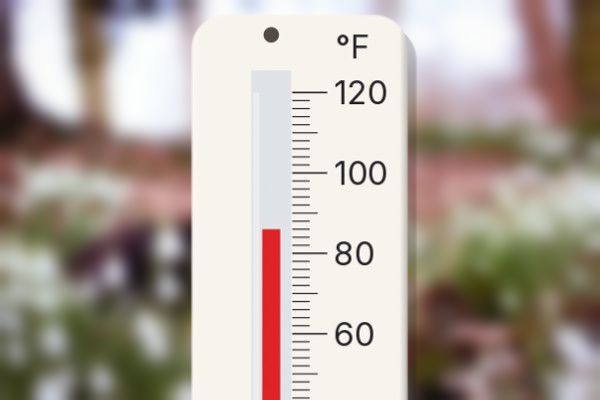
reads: **86** °F
